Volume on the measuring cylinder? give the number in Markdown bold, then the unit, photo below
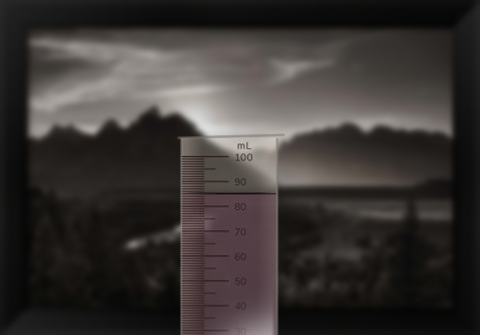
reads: **85** mL
